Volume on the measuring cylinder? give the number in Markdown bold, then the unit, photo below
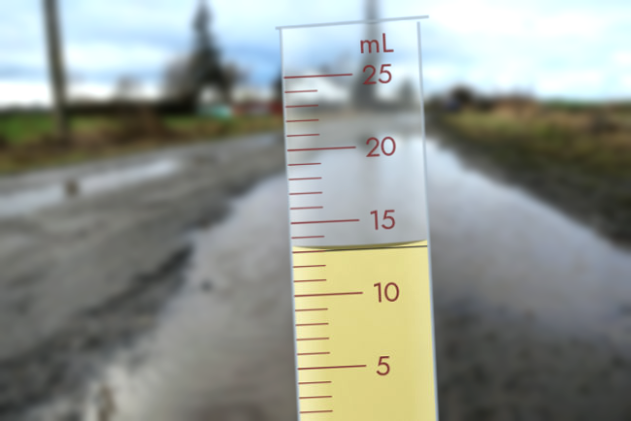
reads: **13** mL
